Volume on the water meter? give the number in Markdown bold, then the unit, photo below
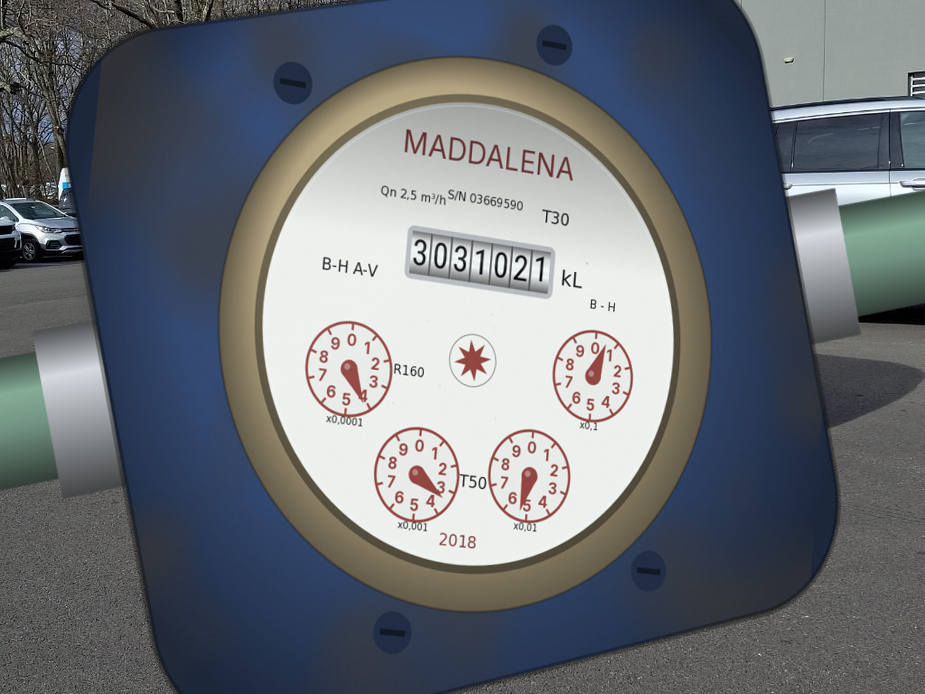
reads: **3031021.0534** kL
